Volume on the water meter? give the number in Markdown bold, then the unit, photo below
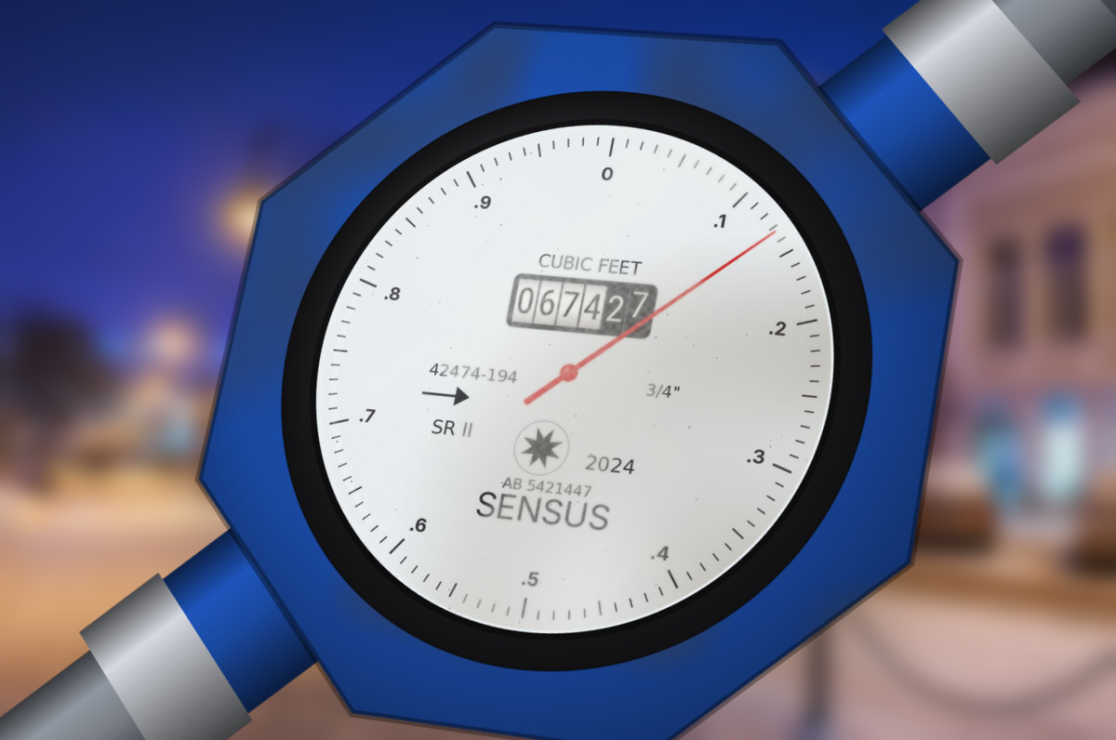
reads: **67427.13** ft³
